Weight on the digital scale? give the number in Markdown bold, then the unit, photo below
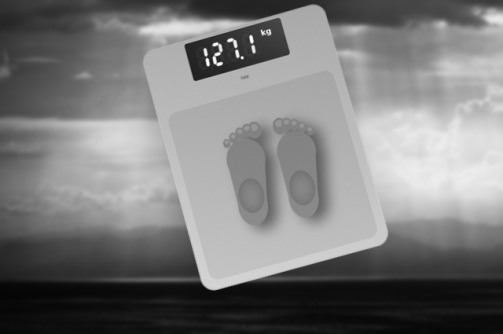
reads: **127.1** kg
